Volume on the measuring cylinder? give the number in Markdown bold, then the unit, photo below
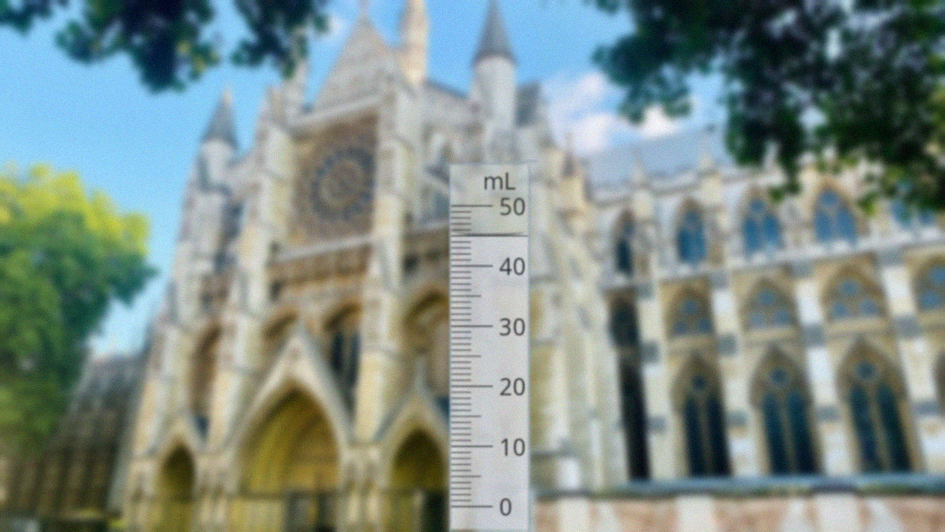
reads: **45** mL
